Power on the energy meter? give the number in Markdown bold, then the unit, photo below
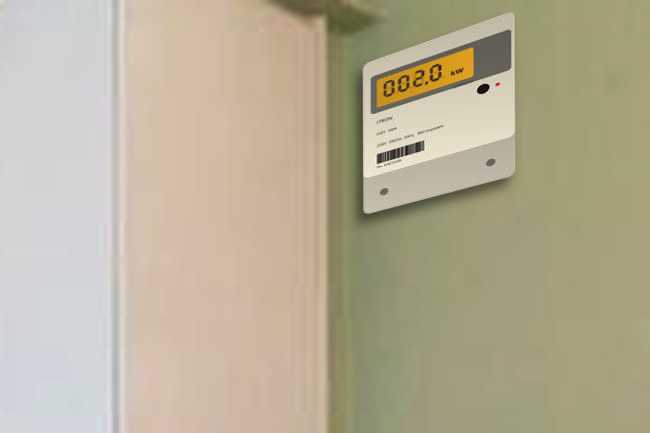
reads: **2.0** kW
